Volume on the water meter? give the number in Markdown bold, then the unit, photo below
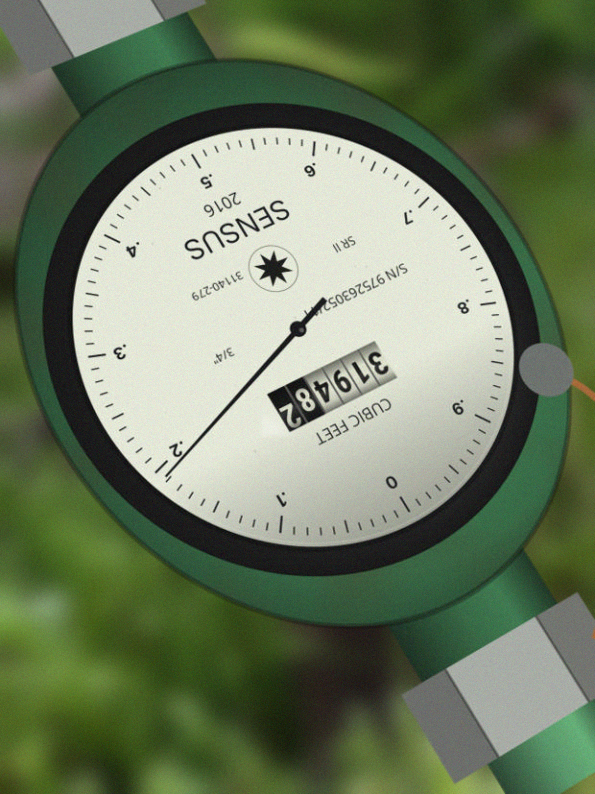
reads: **319482.19** ft³
